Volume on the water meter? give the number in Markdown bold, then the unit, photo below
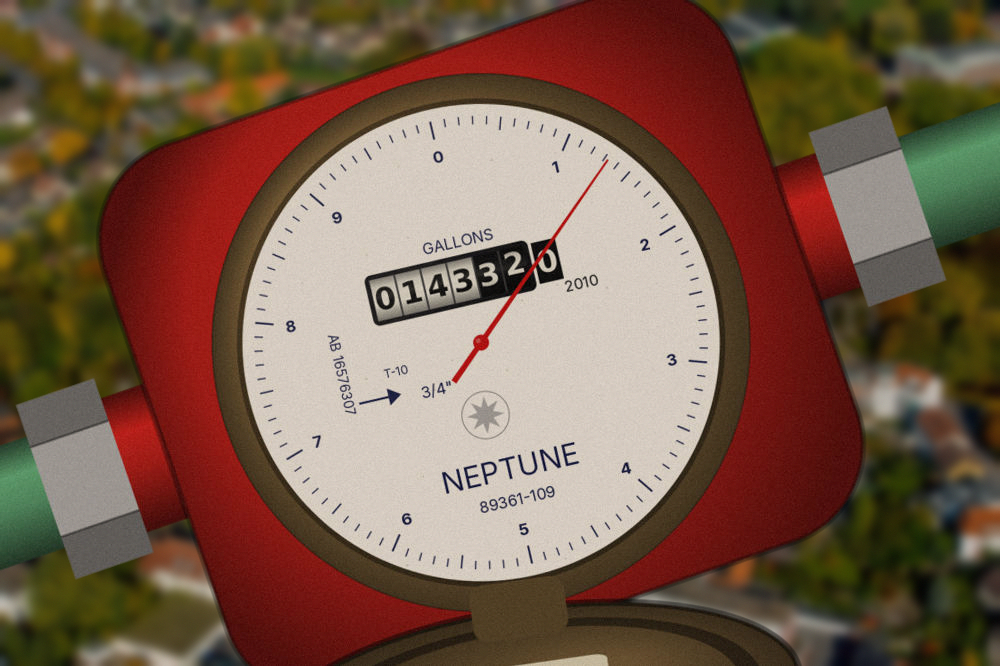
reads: **143321.3** gal
